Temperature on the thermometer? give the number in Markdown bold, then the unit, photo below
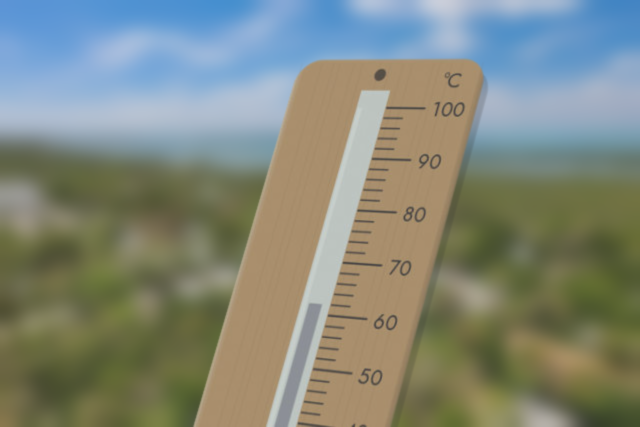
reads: **62** °C
